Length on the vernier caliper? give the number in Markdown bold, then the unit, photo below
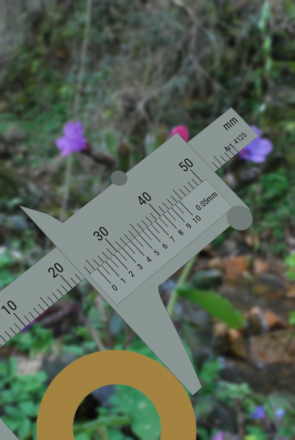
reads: **25.4** mm
